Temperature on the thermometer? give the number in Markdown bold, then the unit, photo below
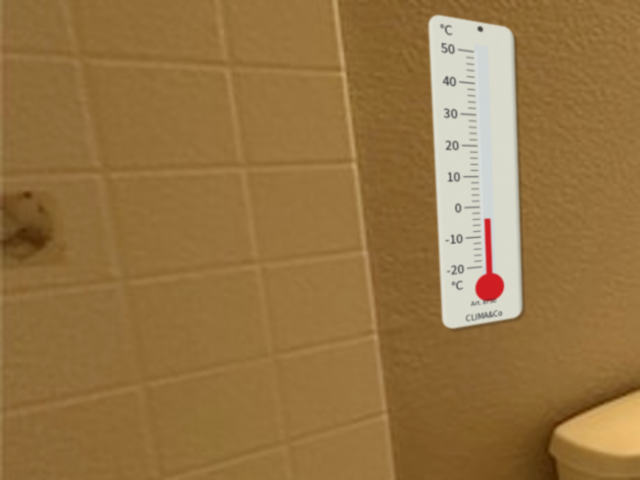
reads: **-4** °C
